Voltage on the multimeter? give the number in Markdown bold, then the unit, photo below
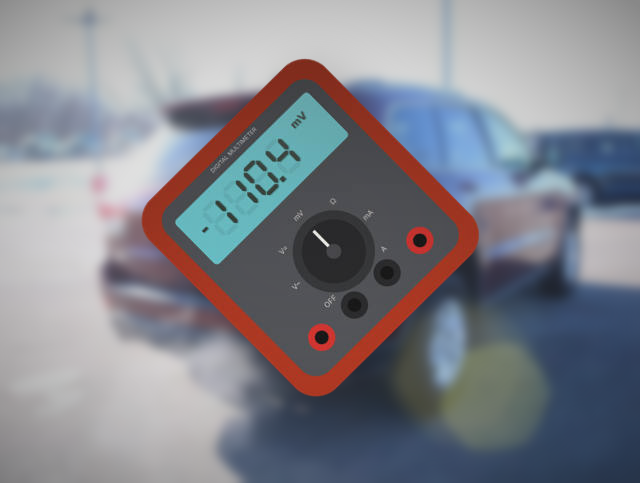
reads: **-110.4** mV
